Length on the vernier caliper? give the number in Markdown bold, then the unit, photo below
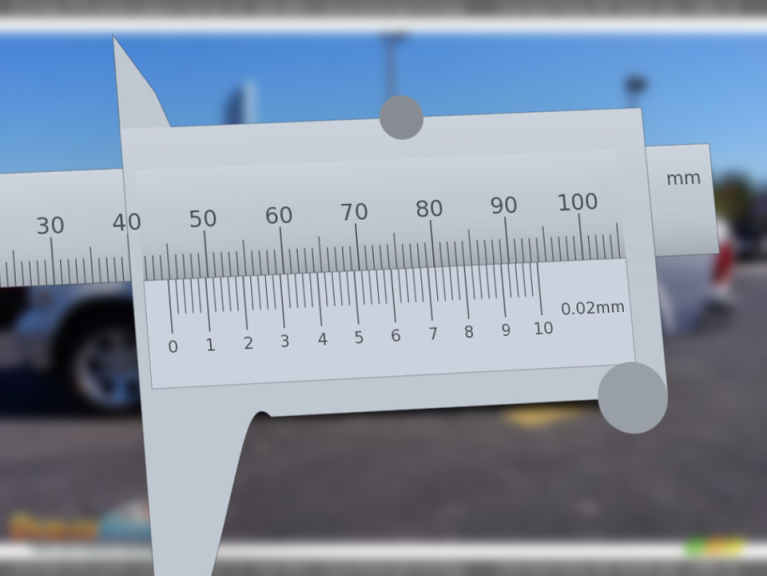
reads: **44.8** mm
